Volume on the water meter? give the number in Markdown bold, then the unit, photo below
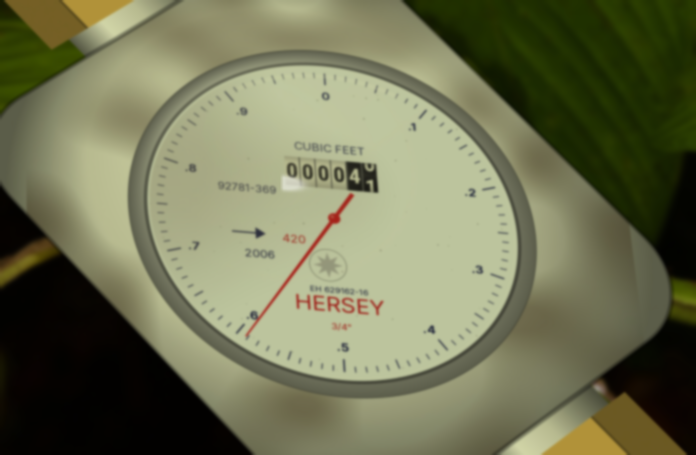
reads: **40.59** ft³
